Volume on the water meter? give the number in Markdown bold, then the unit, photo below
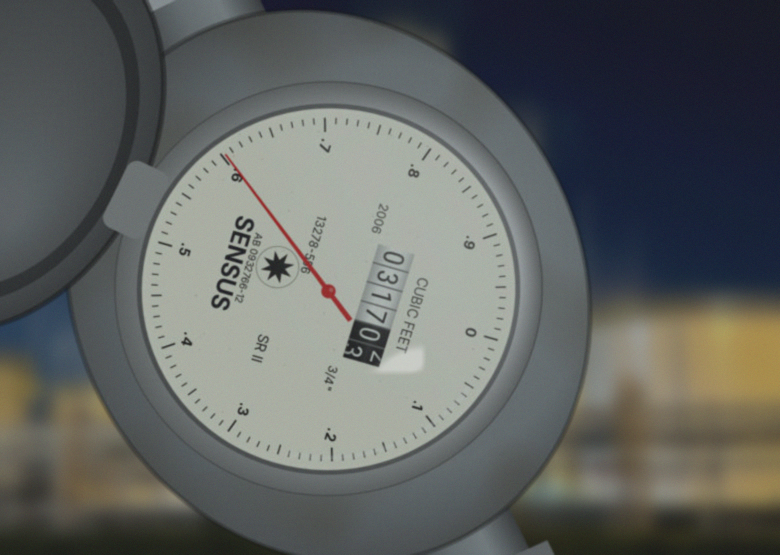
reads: **31702.60** ft³
